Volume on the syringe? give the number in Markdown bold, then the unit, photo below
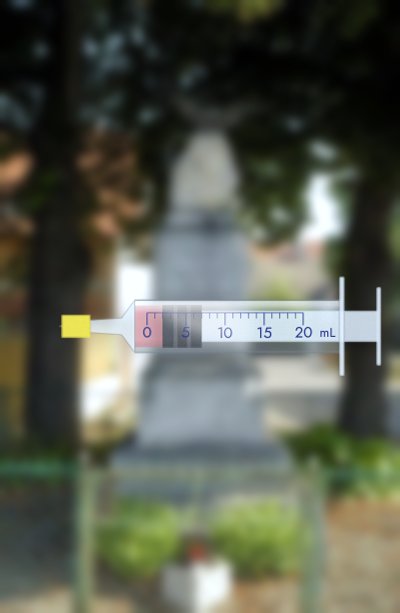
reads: **2** mL
